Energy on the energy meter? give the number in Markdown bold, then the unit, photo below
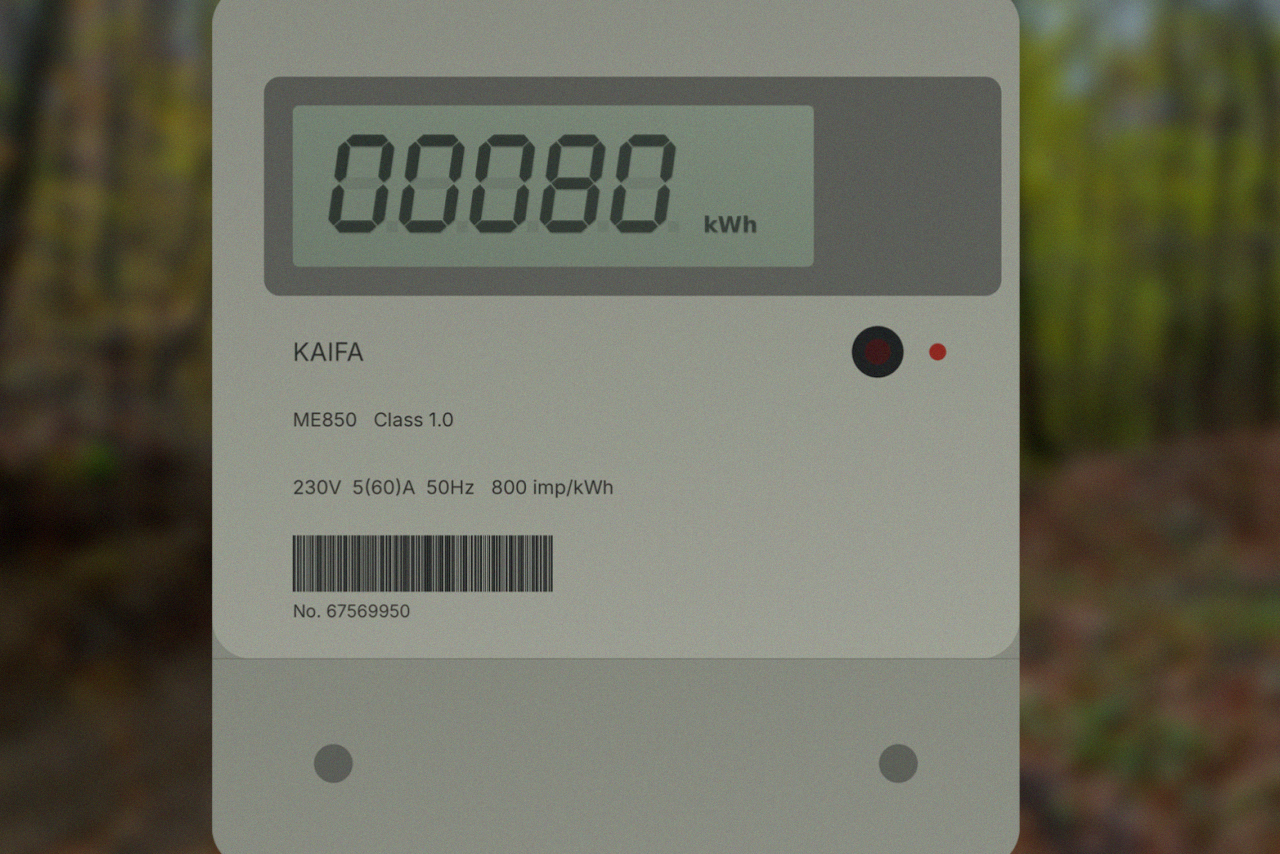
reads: **80** kWh
